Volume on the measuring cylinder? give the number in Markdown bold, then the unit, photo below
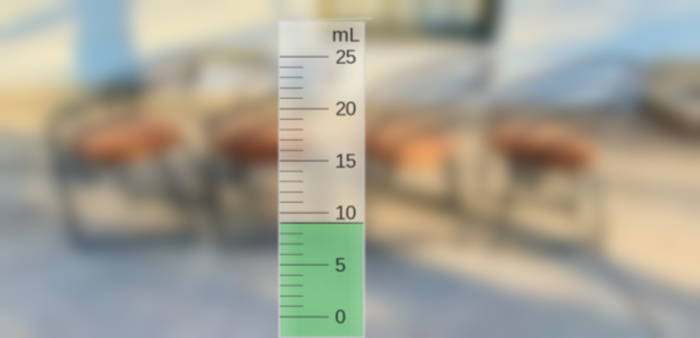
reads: **9** mL
